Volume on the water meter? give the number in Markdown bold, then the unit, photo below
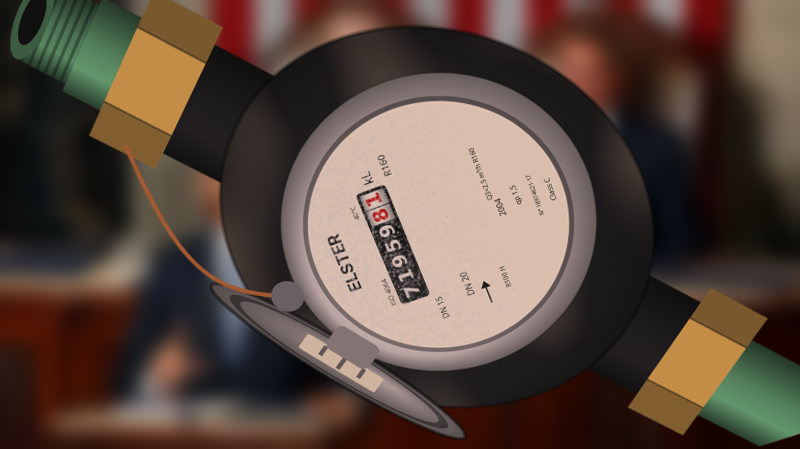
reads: **71959.81** kL
